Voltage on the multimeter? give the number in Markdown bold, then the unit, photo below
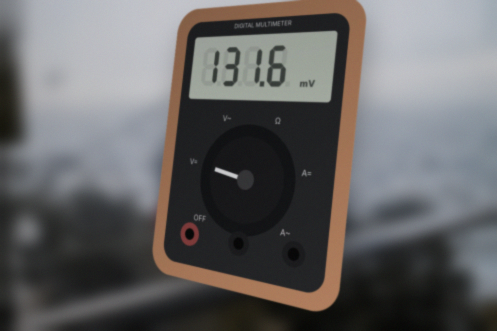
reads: **131.6** mV
